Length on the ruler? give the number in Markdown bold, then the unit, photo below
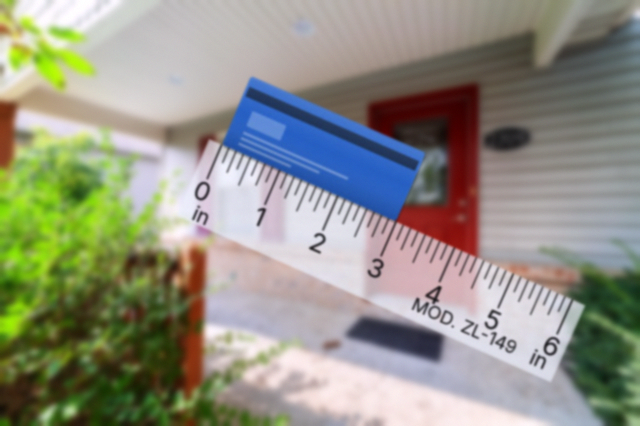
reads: **3** in
